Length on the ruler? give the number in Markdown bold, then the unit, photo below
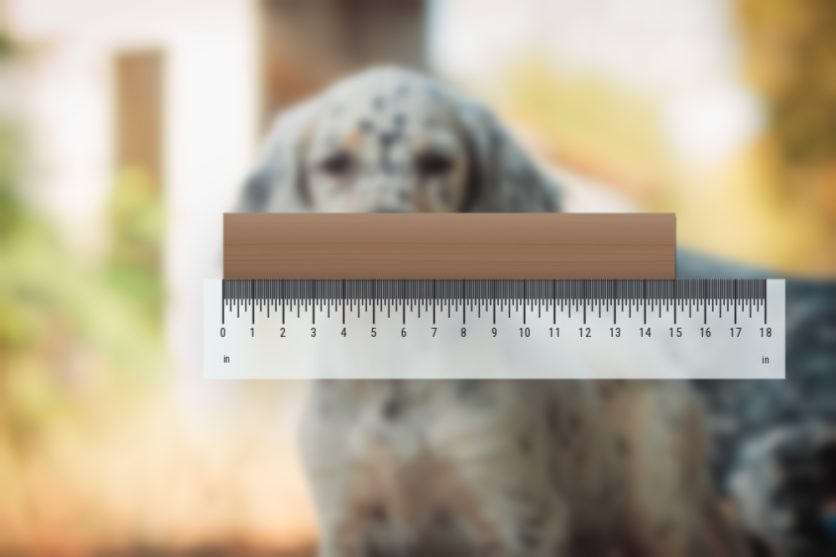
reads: **15** in
